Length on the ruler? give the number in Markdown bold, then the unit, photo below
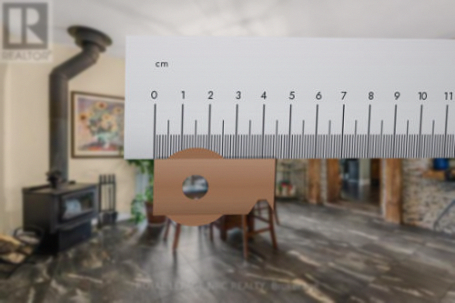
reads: **4.5** cm
